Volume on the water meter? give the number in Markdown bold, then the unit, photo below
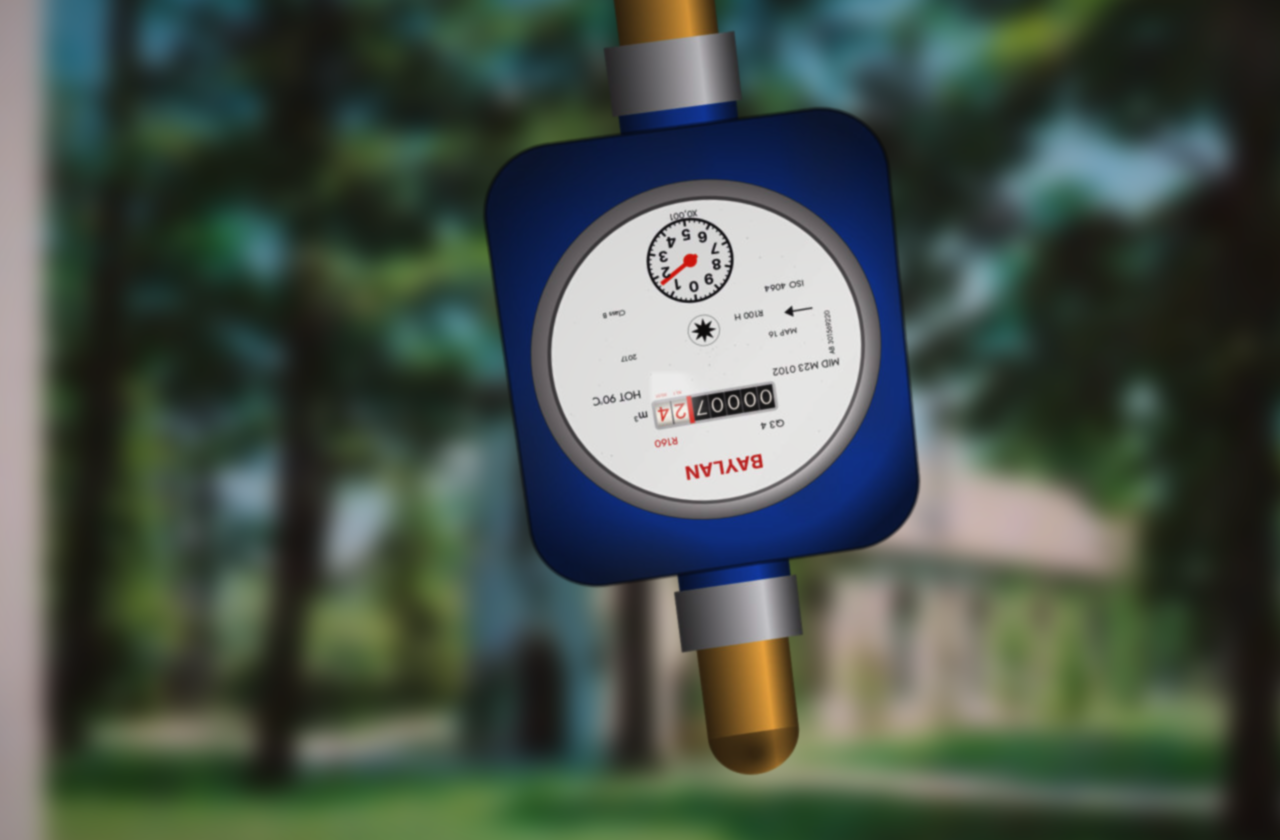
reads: **7.241** m³
